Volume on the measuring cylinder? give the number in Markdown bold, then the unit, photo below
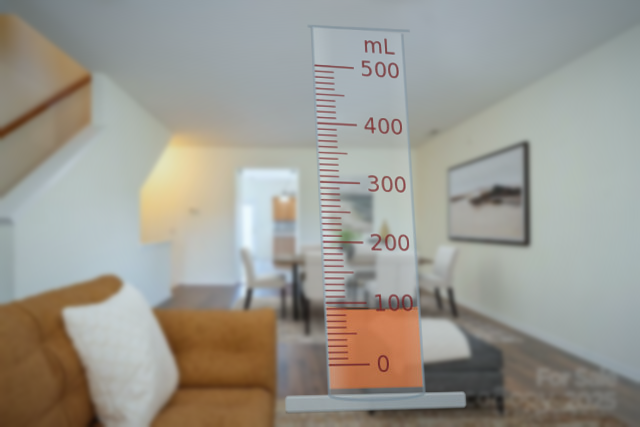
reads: **90** mL
